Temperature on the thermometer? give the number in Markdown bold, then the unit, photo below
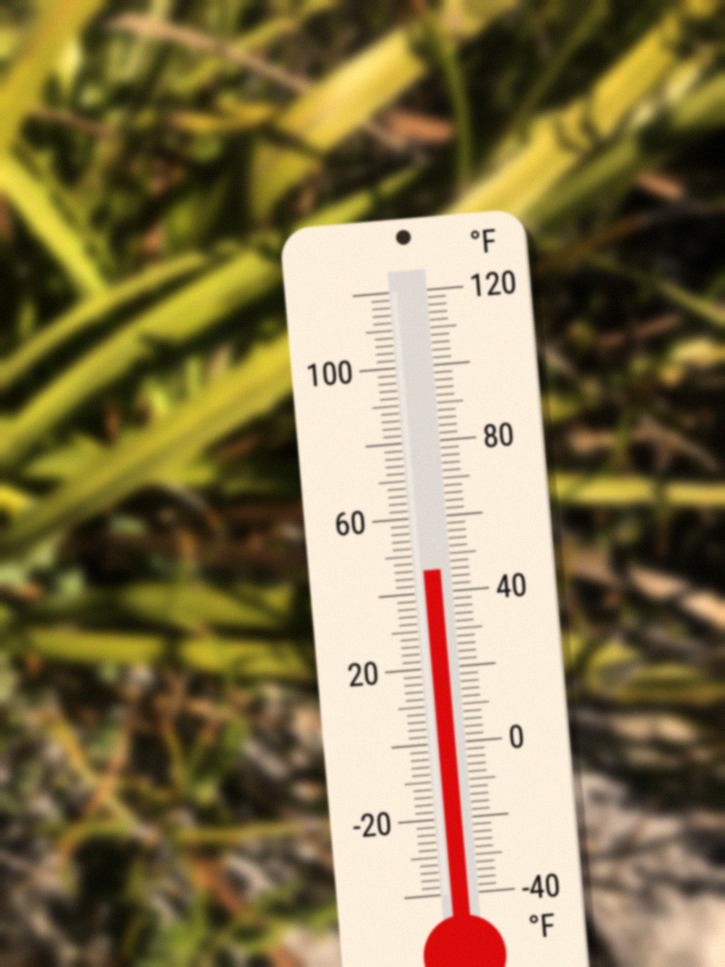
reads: **46** °F
